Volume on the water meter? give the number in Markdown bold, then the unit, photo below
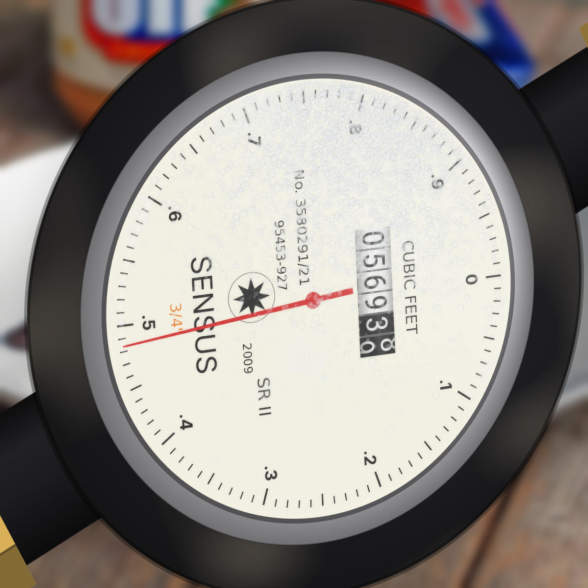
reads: **56938.48** ft³
